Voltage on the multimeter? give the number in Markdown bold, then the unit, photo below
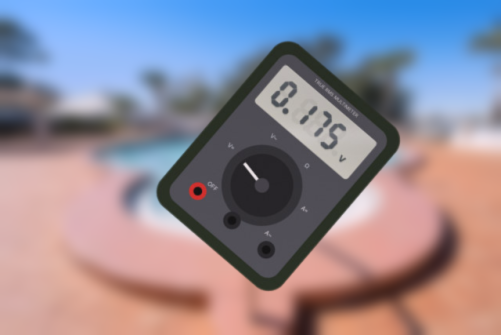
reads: **0.175** V
